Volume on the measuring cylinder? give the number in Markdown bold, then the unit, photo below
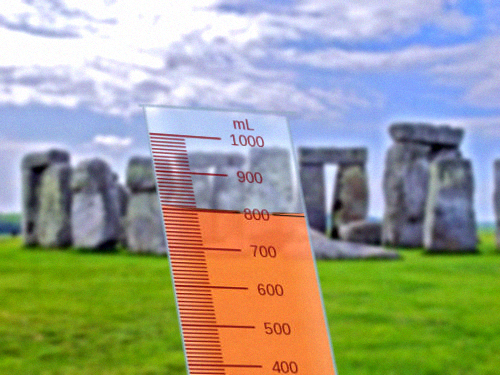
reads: **800** mL
